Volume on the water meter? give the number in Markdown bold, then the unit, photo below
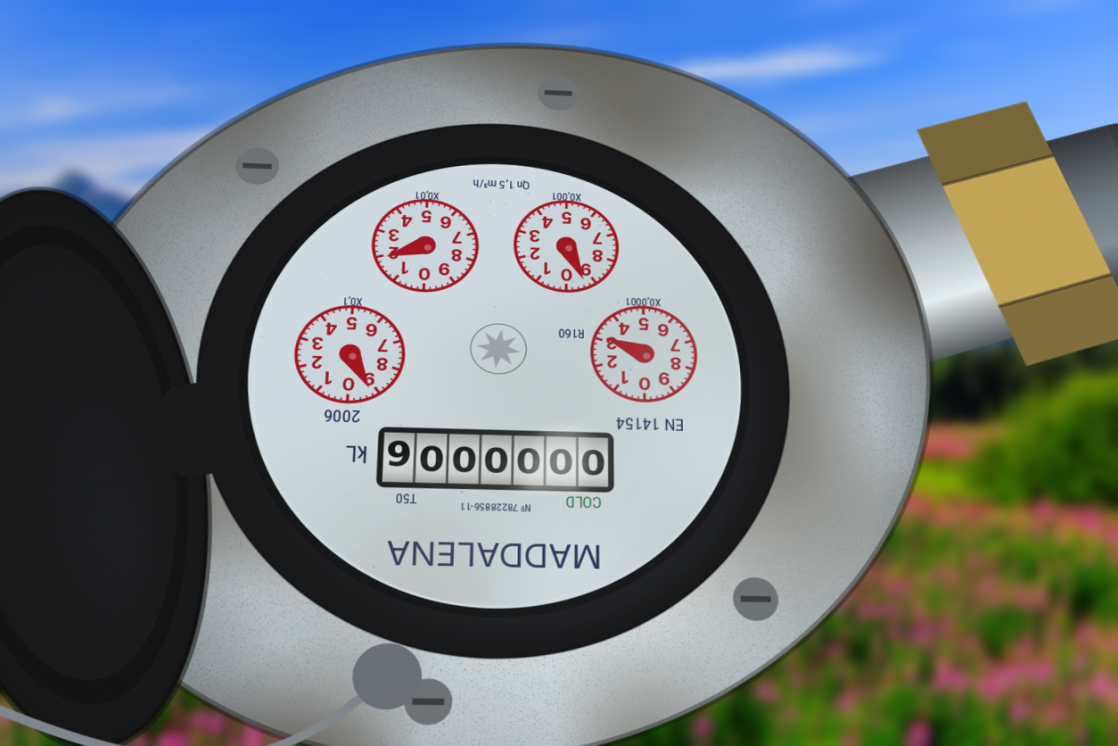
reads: **5.9193** kL
